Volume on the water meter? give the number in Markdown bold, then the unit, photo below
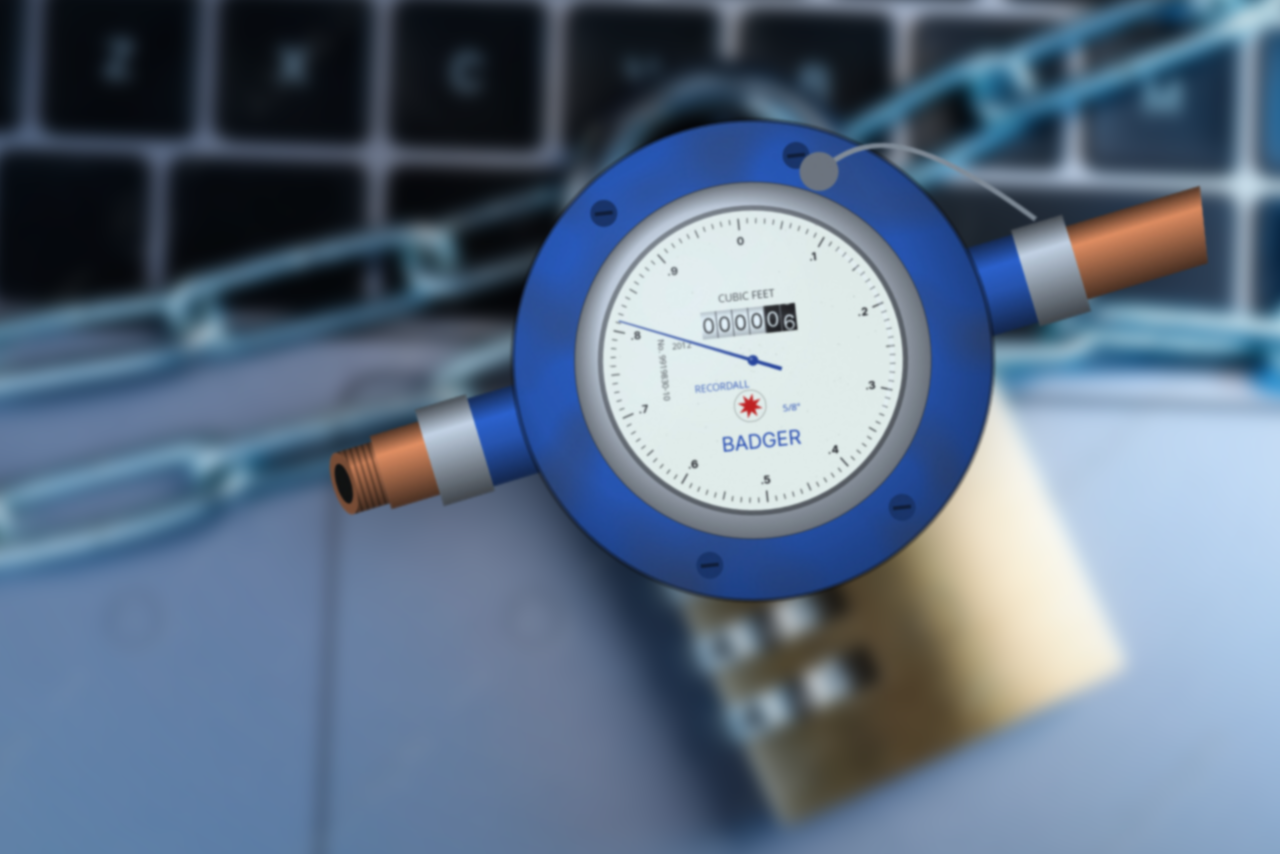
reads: **5.81** ft³
